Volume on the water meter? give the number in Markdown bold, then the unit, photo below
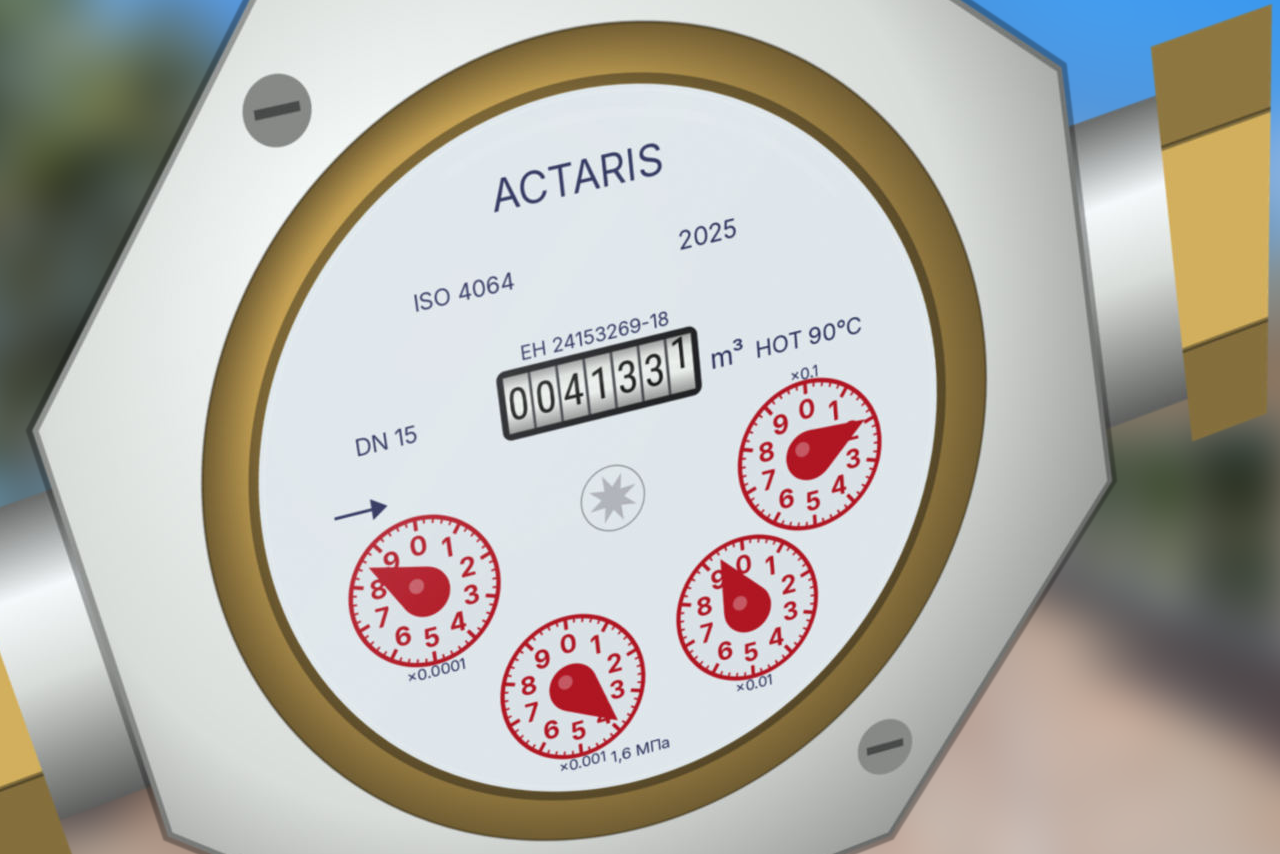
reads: **41331.1938** m³
